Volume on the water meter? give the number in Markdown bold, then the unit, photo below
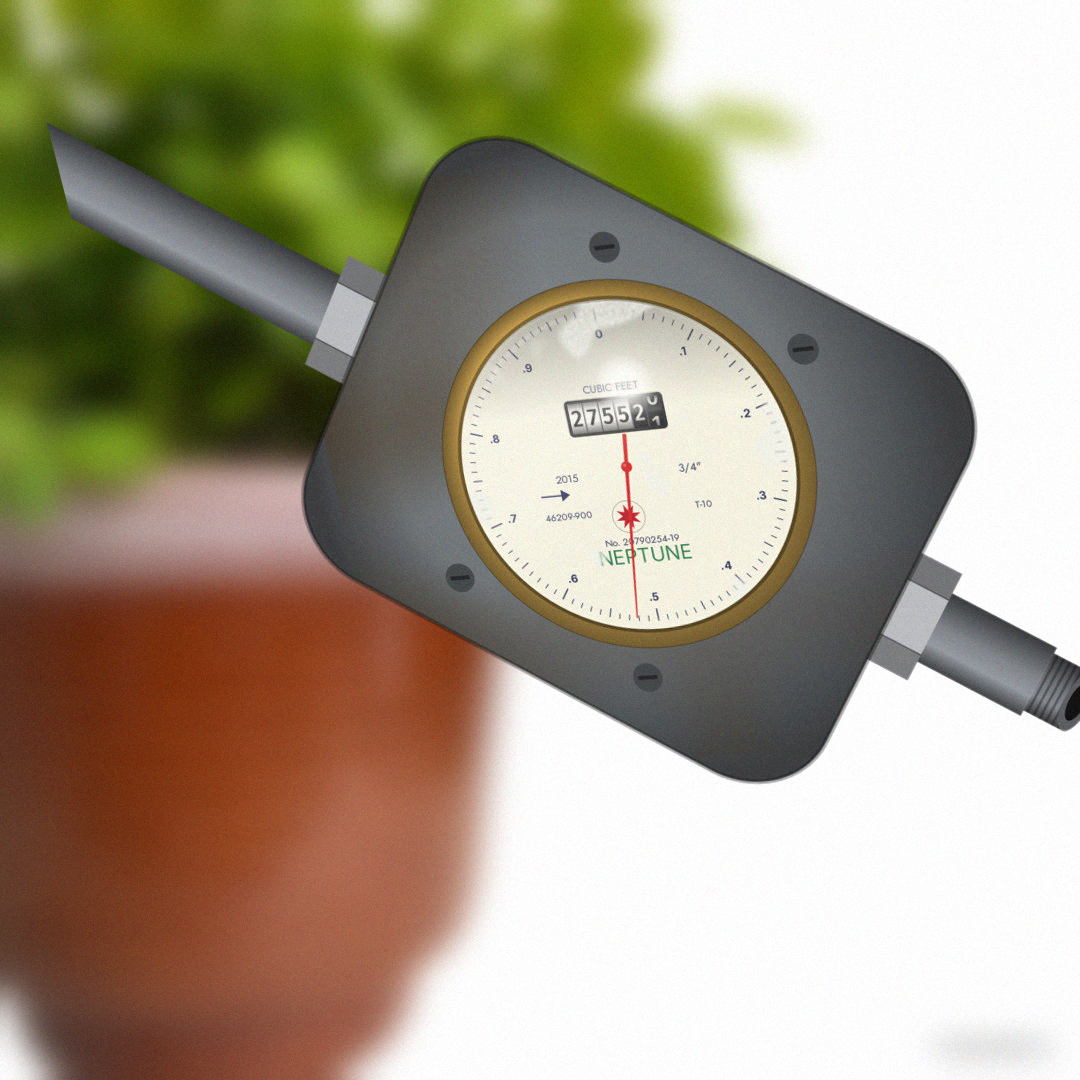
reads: **275520.52** ft³
